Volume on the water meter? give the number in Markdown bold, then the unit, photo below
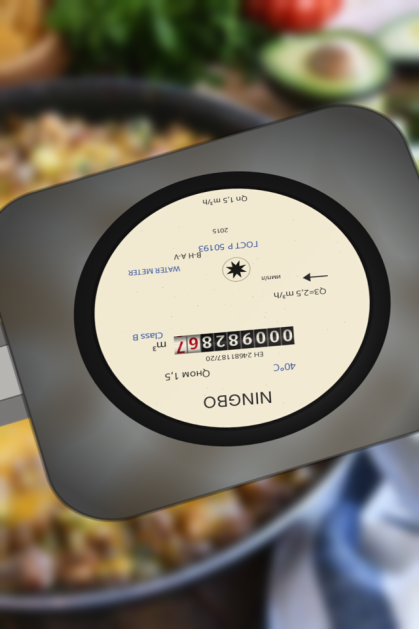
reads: **9828.67** m³
